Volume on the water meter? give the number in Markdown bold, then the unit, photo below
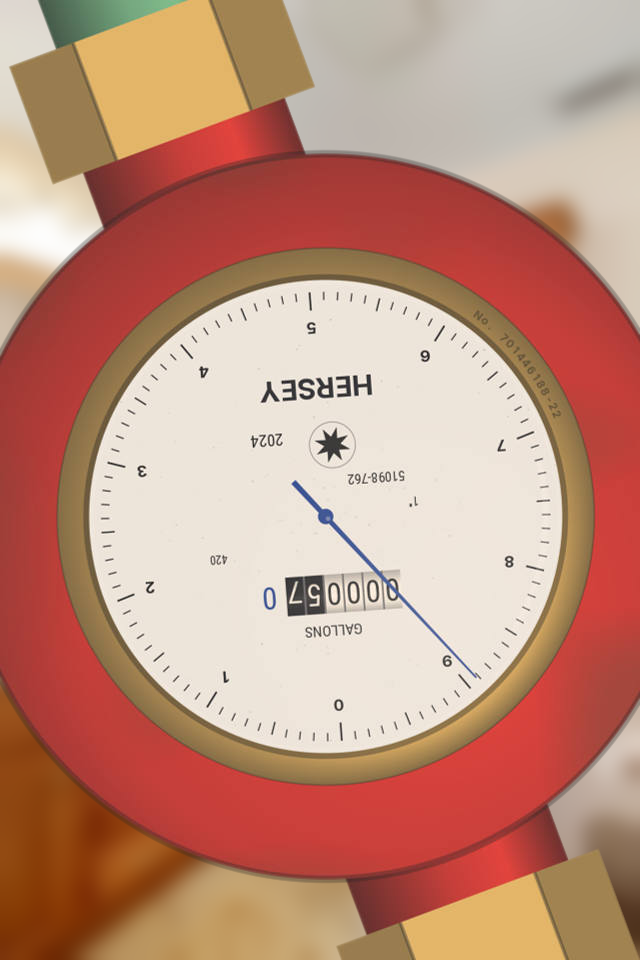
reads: **568.9** gal
